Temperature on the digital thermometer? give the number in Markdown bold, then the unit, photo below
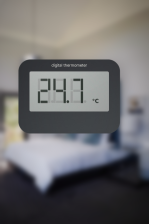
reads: **24.7** °C
